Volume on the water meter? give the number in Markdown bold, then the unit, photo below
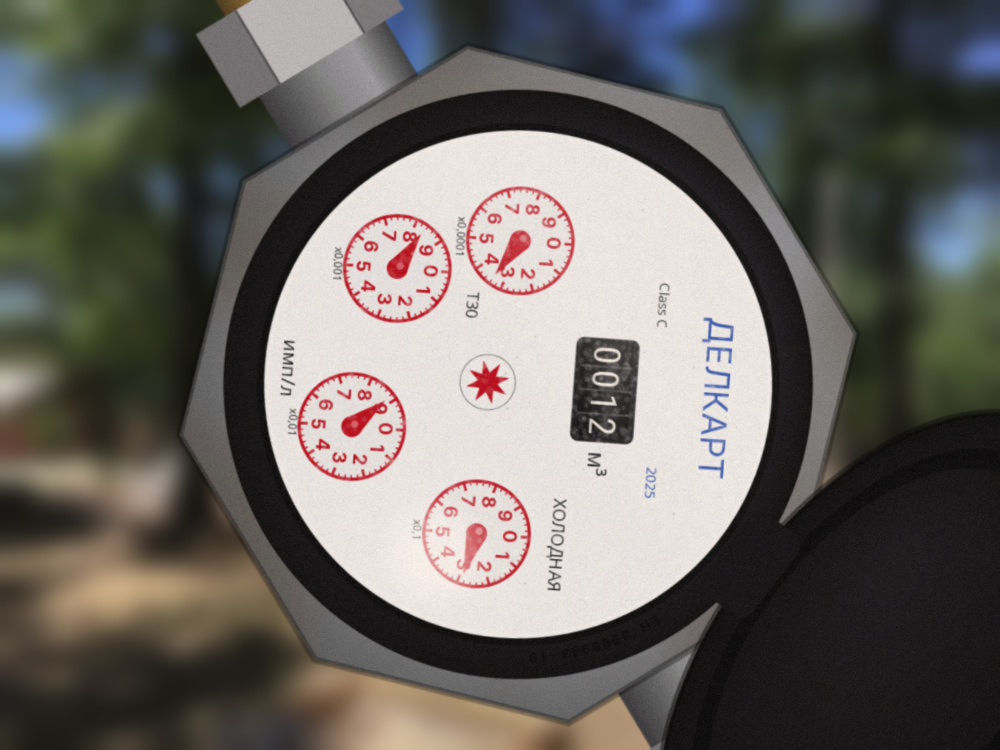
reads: **12.2883** m³
